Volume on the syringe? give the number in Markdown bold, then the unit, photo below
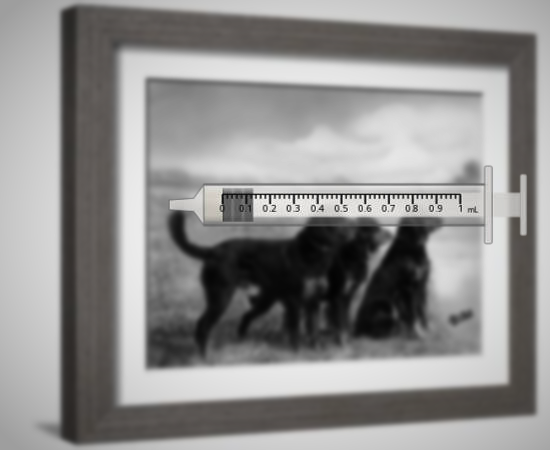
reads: **0** mL
